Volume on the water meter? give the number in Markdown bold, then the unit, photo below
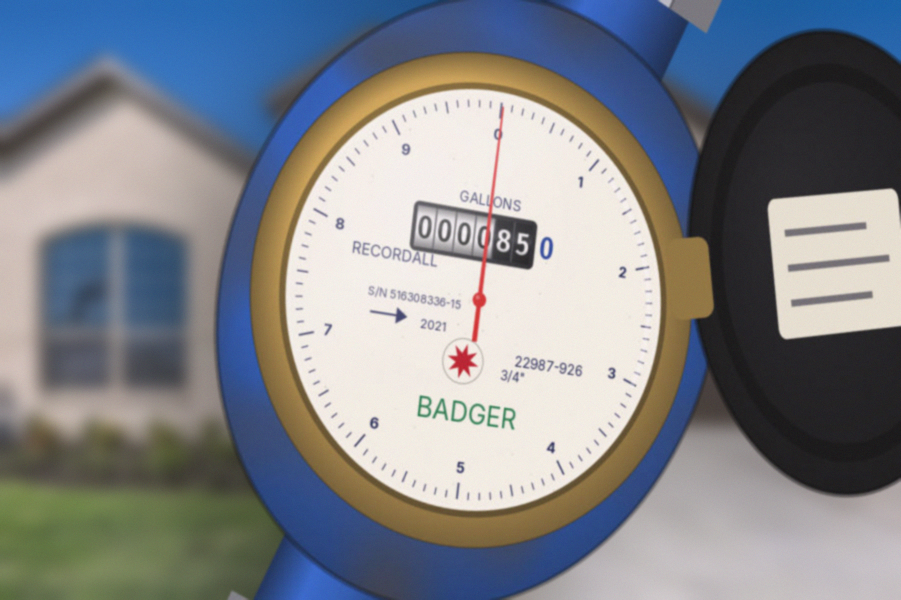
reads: **850.0** gal
